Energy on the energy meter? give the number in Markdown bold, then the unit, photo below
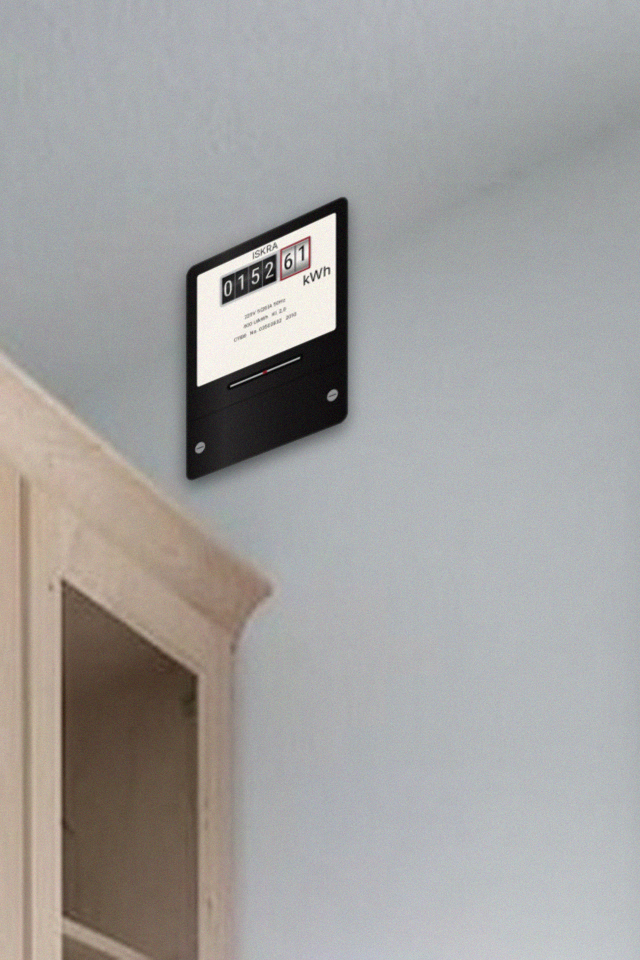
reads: **152.61** kWh
